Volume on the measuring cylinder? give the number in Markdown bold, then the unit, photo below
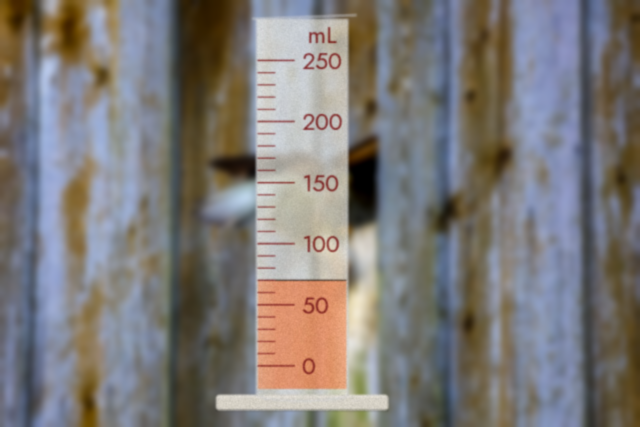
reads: **70** mL
